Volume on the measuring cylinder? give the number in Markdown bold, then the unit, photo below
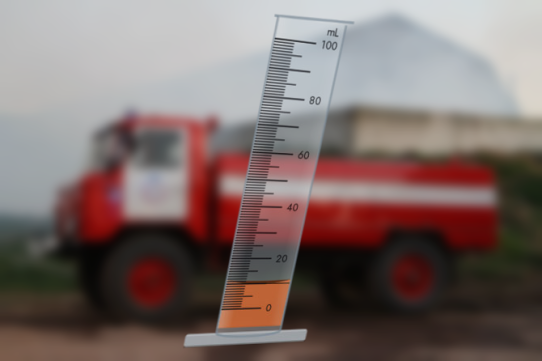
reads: **10** mL
